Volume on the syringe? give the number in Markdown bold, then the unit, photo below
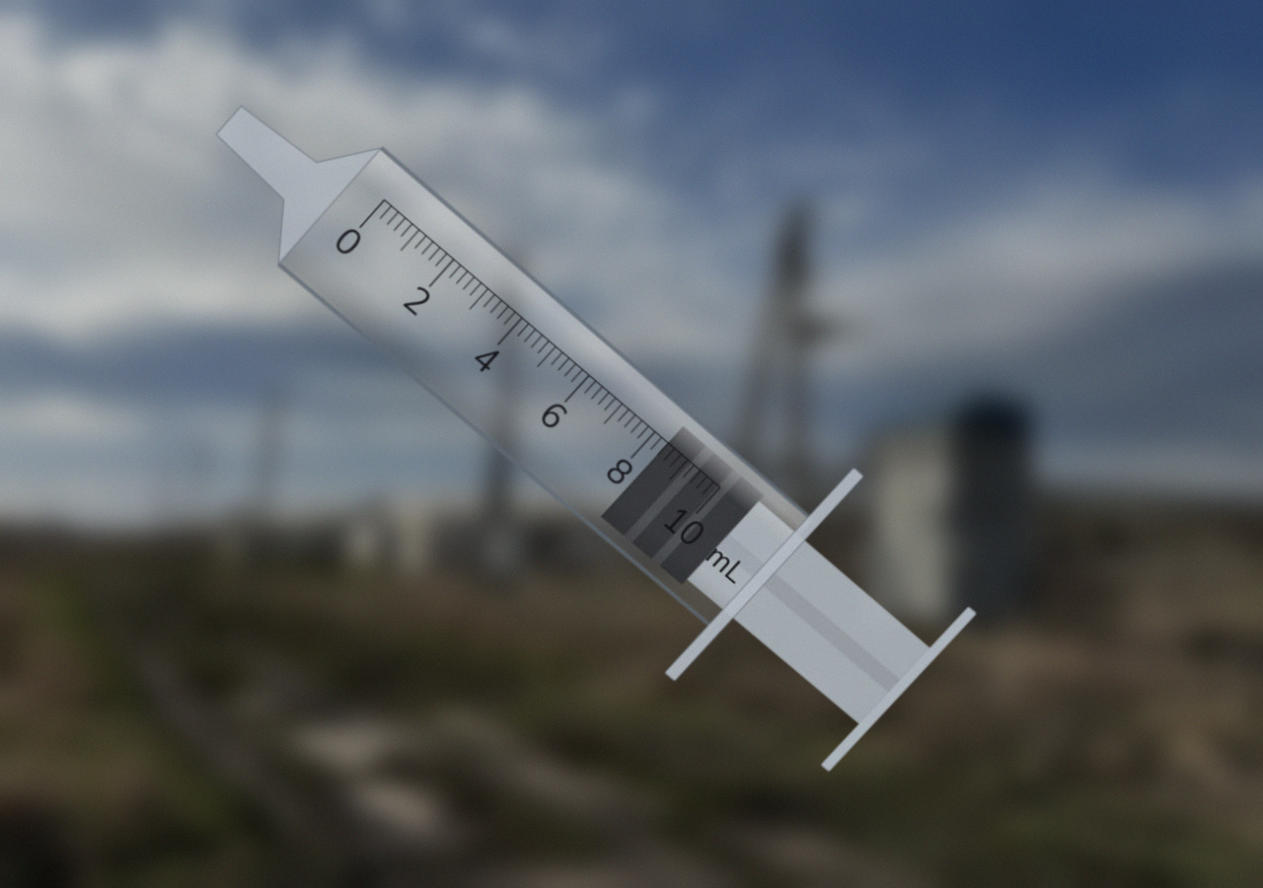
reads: **8.4** mL
